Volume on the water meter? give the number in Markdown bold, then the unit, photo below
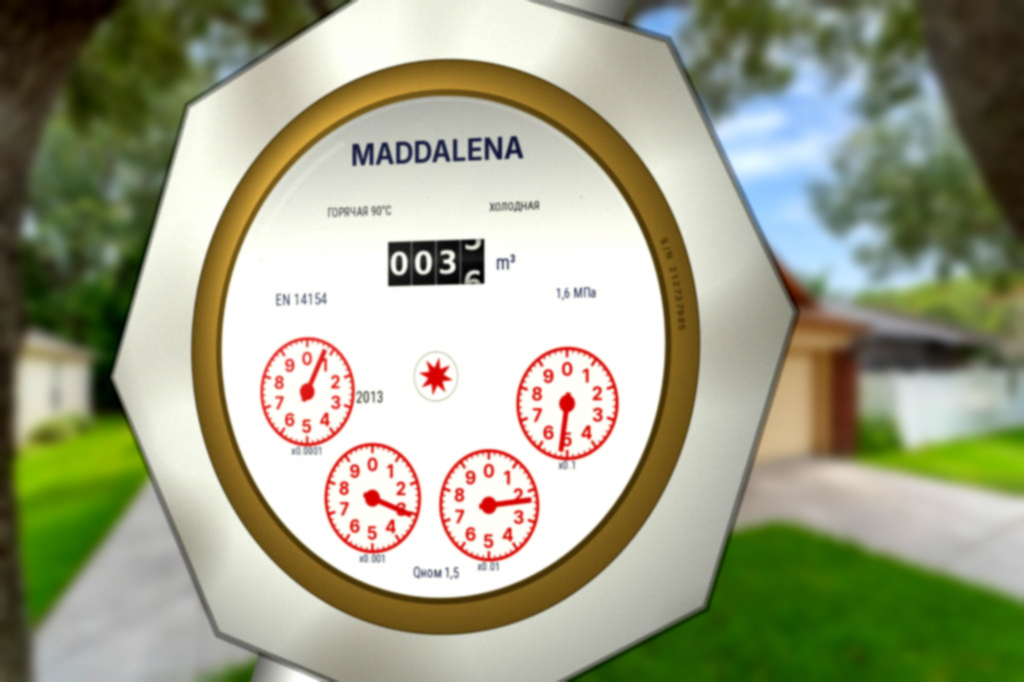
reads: **35.5230** m³
